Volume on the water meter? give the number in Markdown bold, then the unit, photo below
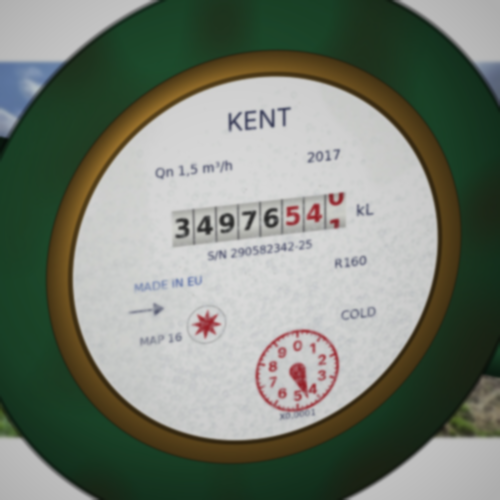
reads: **34976.5404** kL
